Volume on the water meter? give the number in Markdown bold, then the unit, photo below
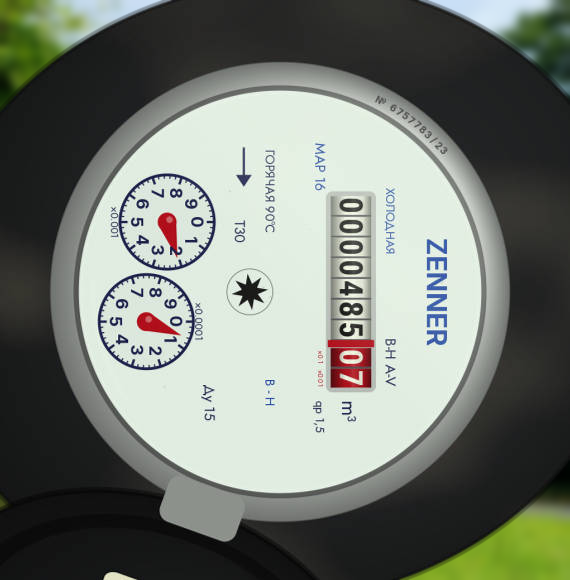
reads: **485.0720** m³
